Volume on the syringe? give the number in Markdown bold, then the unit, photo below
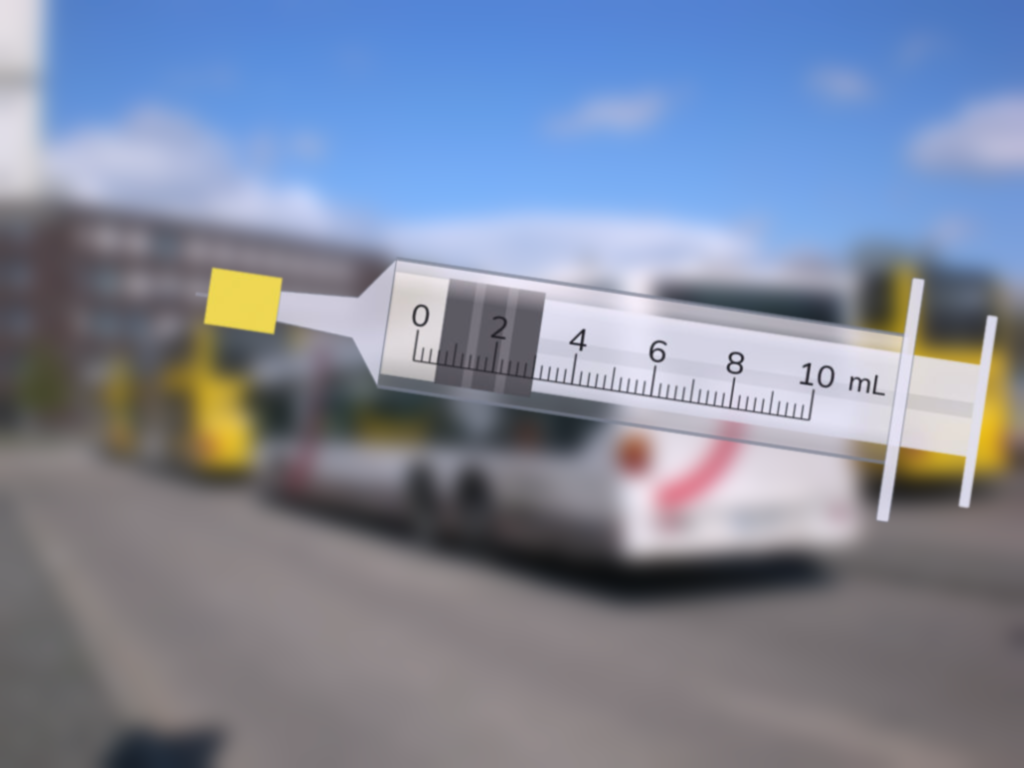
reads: **0.6** mL
